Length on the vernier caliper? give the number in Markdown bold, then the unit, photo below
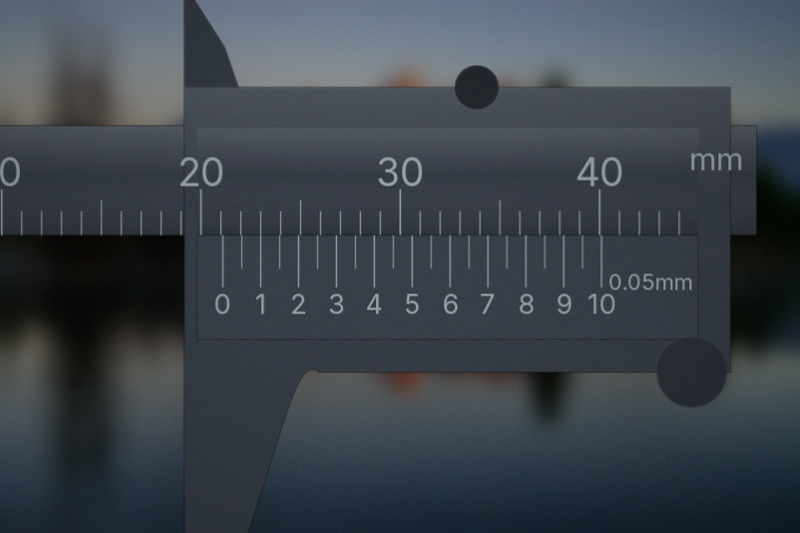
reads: **21.1** mm
